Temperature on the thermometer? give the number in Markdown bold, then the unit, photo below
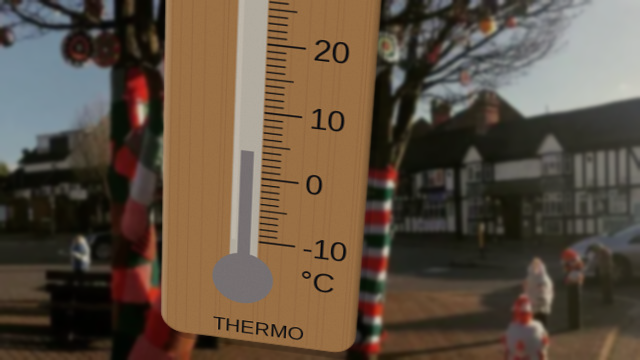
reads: **4** °C
